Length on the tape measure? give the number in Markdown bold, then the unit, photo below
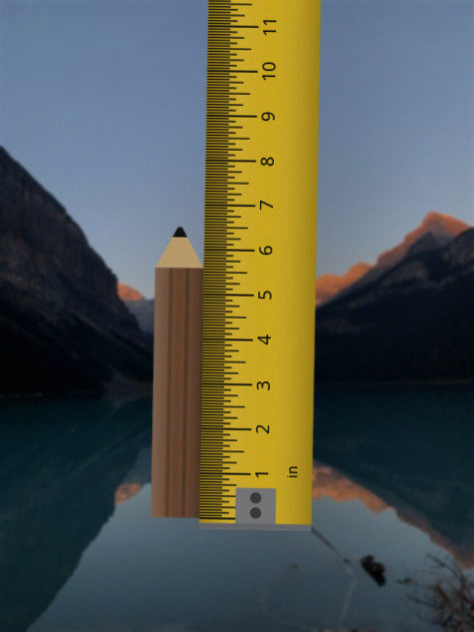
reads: **6.5** in
